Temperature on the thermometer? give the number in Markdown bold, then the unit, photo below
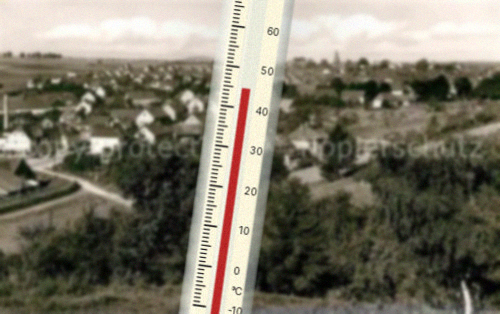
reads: **45** °C
